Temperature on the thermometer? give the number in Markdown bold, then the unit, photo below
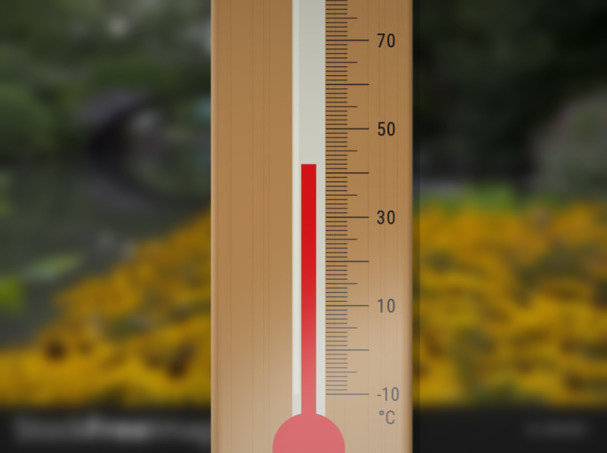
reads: **42** °C
